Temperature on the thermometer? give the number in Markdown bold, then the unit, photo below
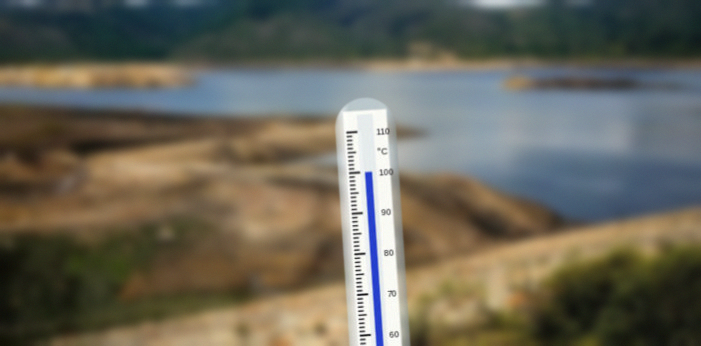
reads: **100** °C
